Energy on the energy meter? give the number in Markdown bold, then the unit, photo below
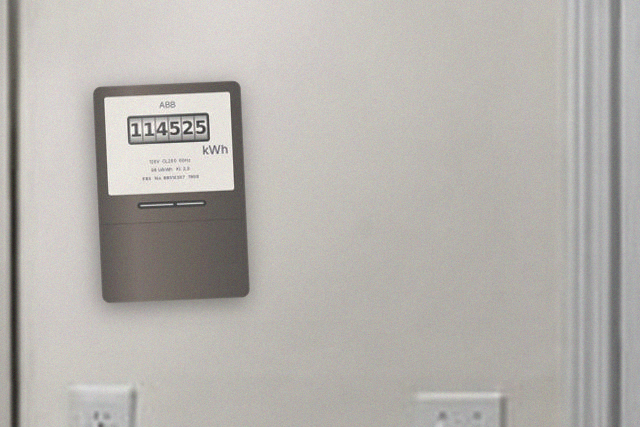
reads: **114525** kWh
